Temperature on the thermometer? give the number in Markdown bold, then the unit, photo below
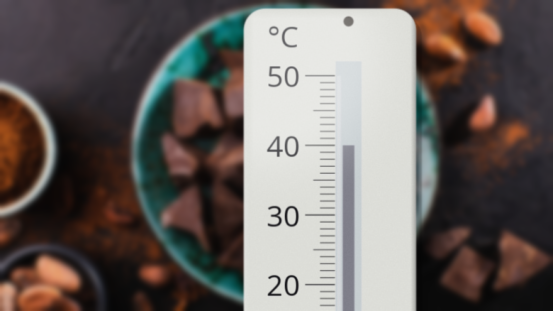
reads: **40** °C
